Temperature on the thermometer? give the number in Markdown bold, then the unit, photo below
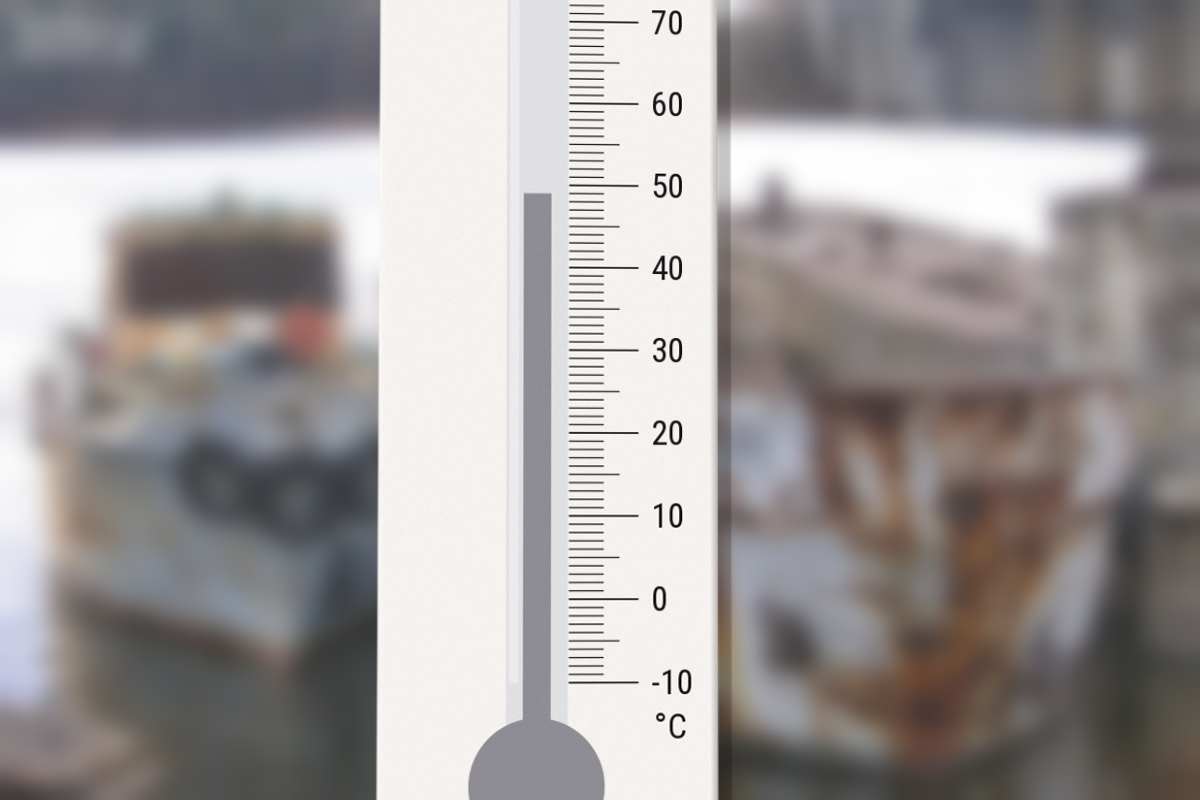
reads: **49** °C
